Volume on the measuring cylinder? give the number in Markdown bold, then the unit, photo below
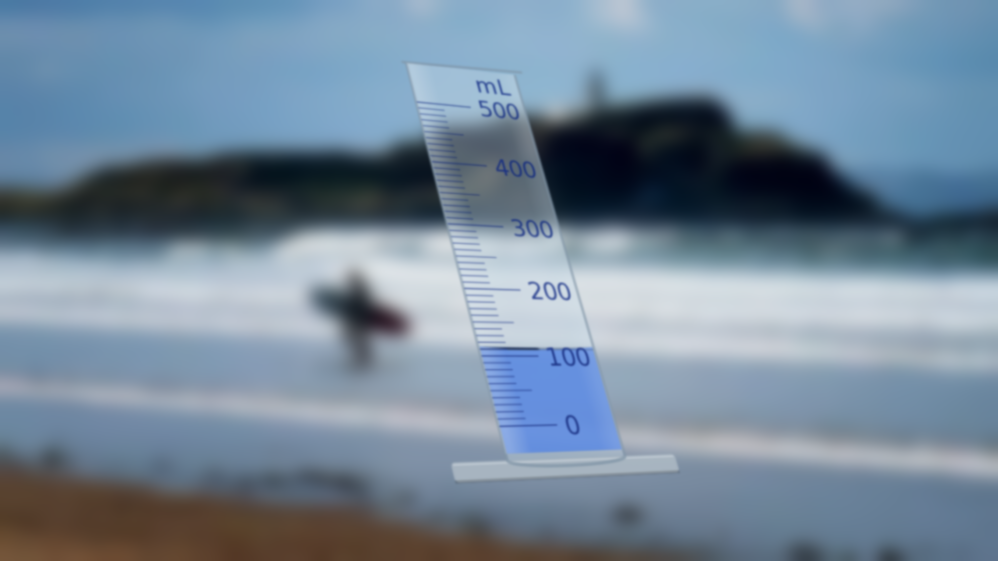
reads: **110** mL
